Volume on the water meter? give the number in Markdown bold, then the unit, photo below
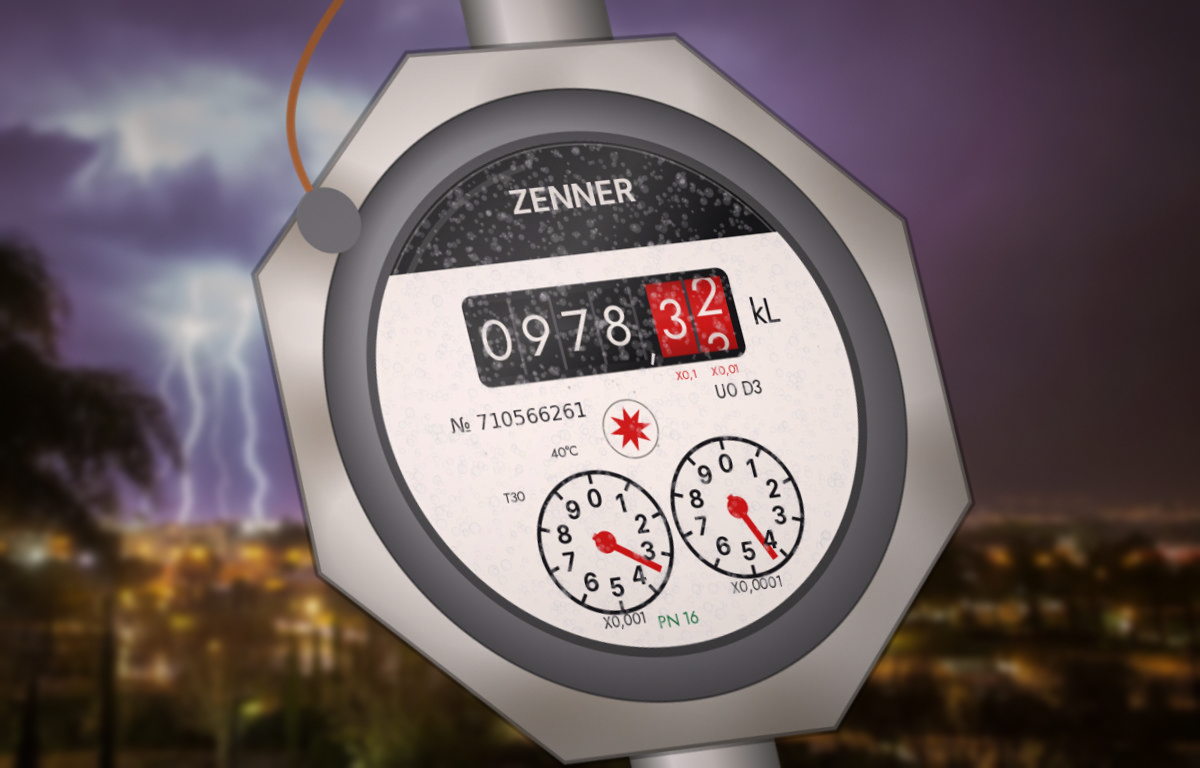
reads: **978.3234** kL
